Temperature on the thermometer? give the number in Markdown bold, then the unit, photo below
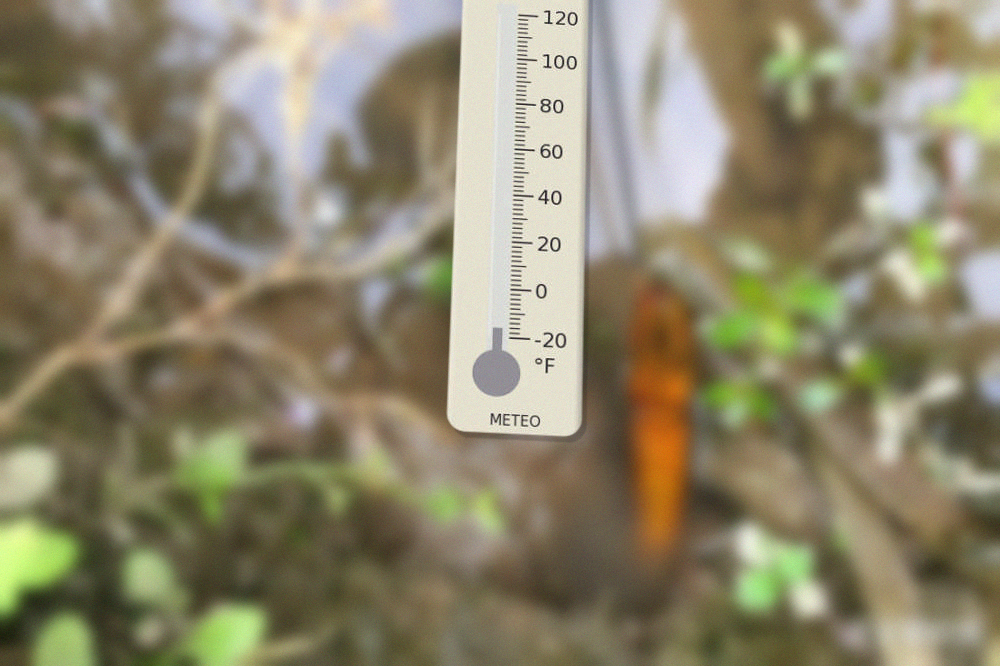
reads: **-16** °F
